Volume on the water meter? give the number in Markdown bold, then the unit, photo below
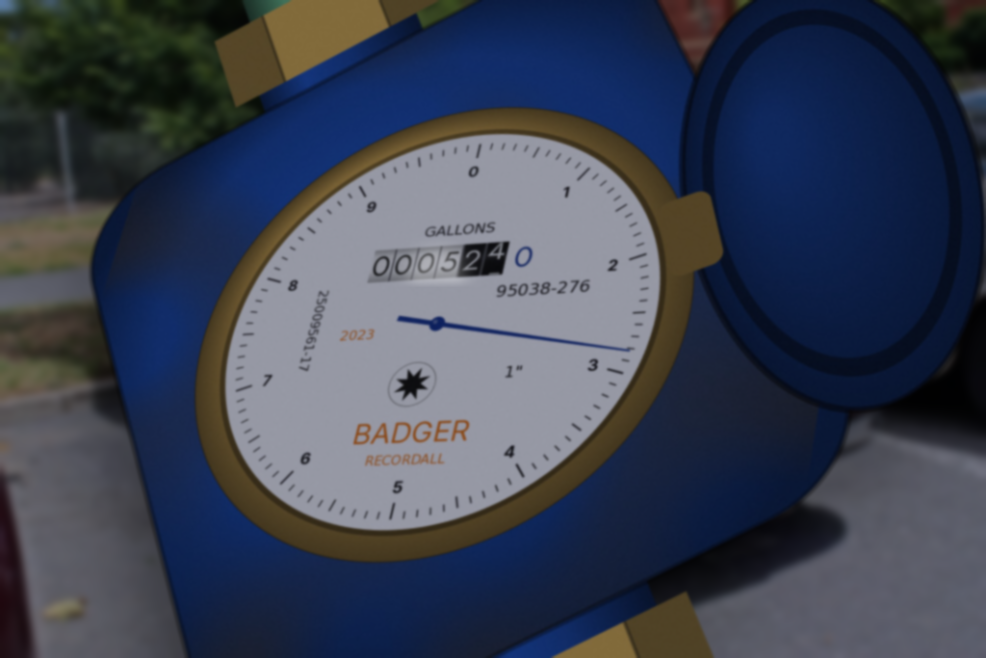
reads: **5242.8** gal
